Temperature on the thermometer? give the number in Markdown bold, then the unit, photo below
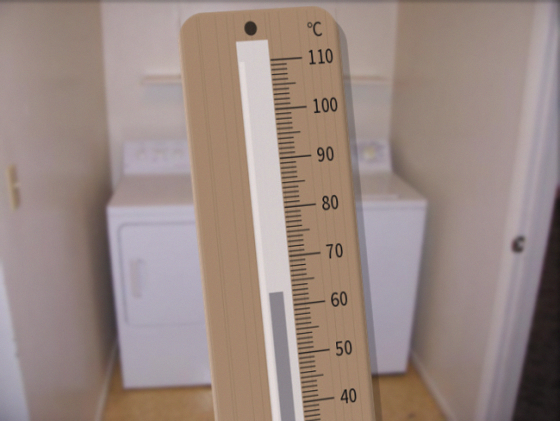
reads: **63** °C
